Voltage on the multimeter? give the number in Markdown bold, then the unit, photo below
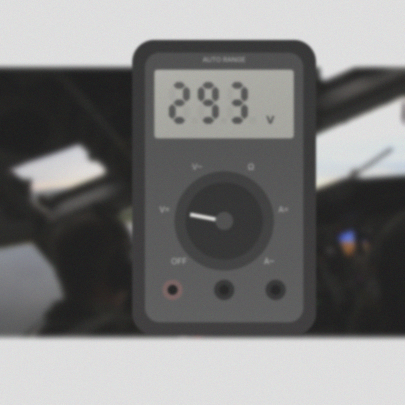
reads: **293** V
